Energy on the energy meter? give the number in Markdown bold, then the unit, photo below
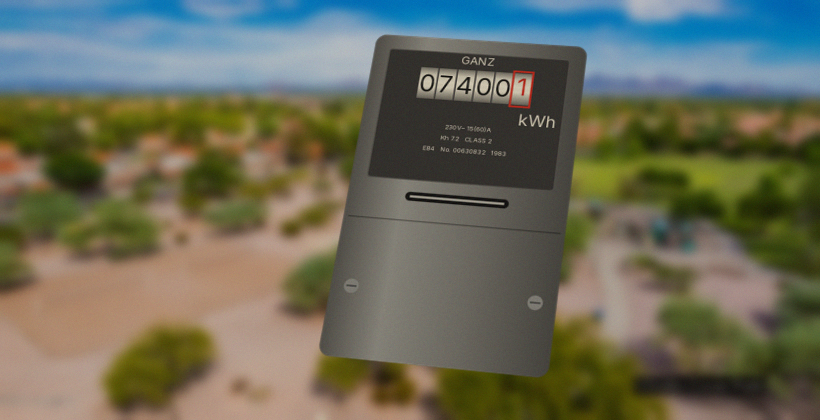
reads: **7400.1** kWh
